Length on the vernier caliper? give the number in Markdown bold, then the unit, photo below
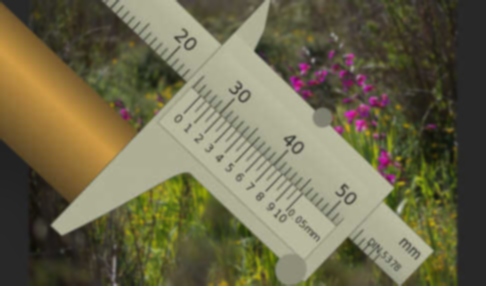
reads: **26.5** mm
